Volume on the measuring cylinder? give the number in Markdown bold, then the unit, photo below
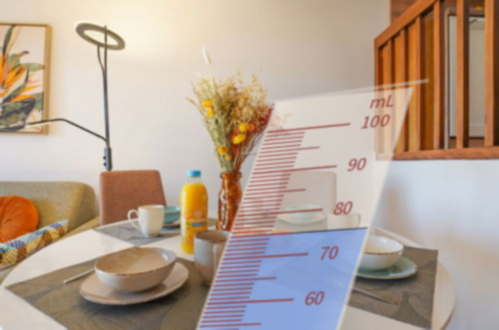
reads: **75** mL
